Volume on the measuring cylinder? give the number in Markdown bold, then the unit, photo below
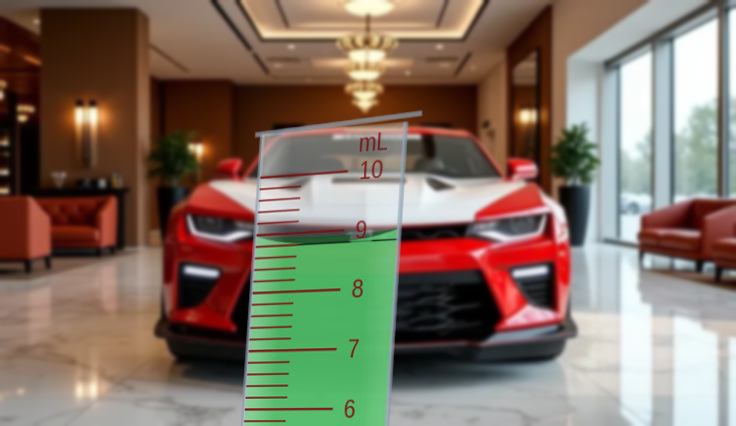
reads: **8.8** mL
